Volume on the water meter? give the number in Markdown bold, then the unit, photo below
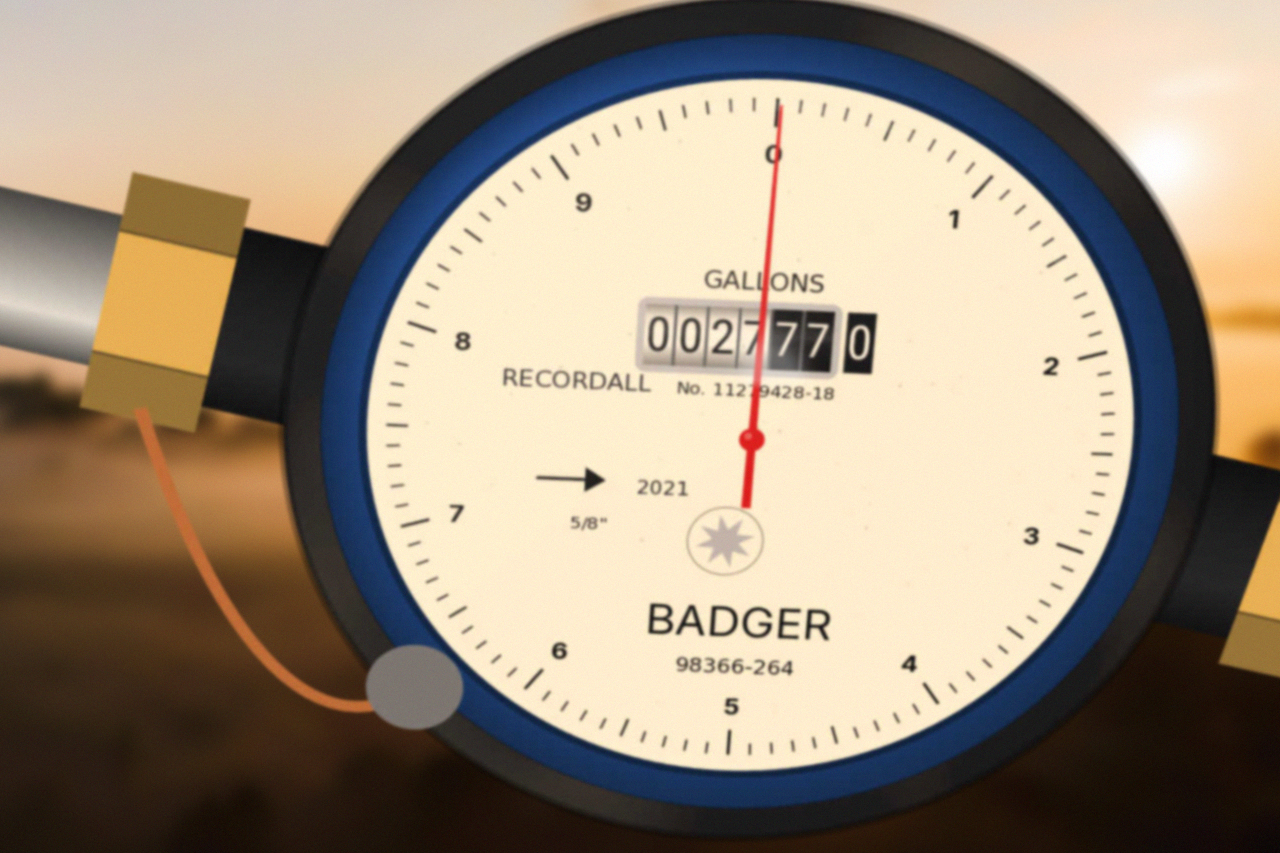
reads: **27770.0** gal
